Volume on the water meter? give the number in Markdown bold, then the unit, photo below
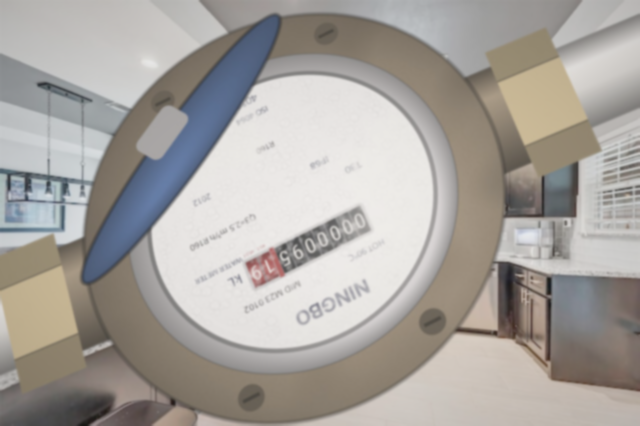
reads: **95.19** kL
